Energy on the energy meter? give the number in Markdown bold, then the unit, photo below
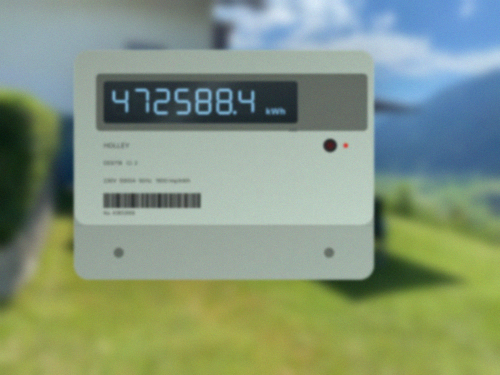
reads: **472588.4** kWh
